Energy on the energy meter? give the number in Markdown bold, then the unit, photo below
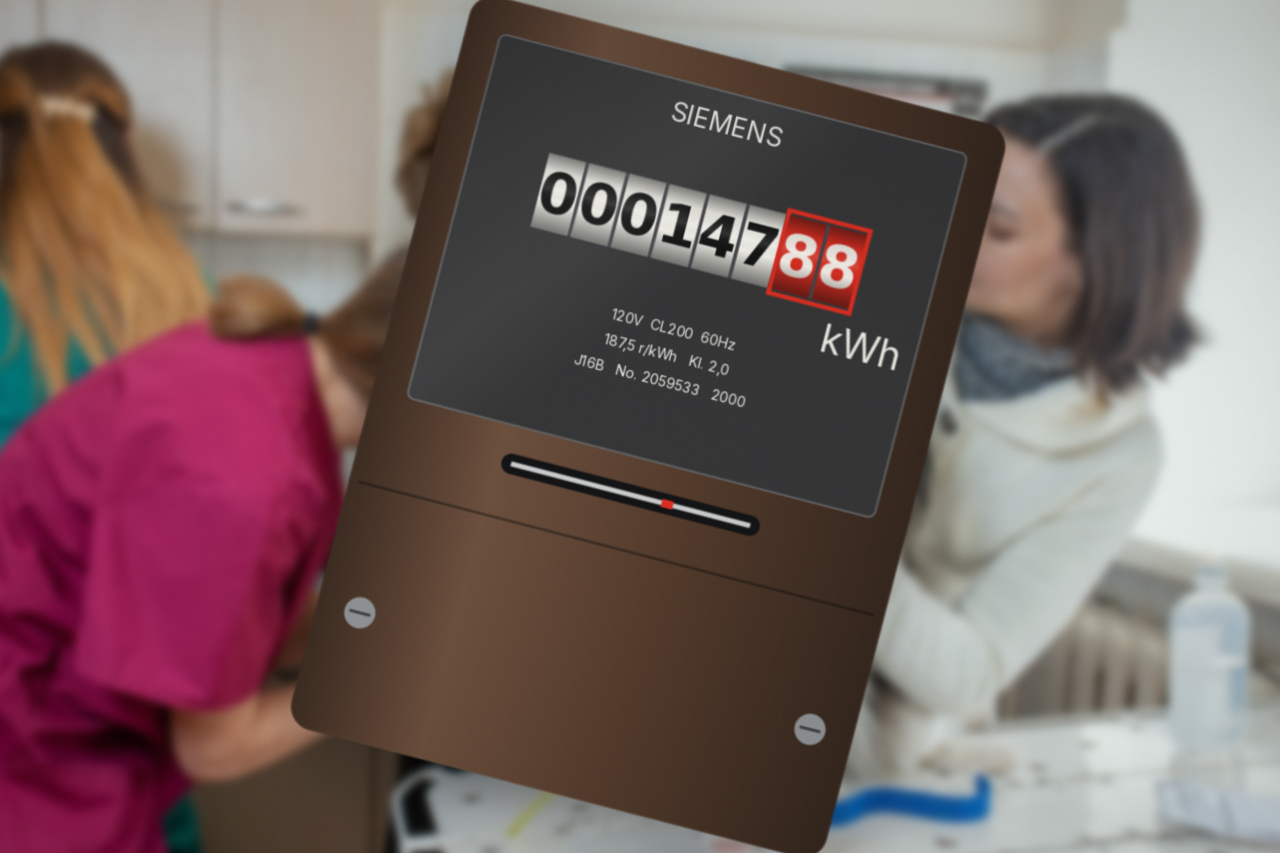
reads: **147.88** kWh
